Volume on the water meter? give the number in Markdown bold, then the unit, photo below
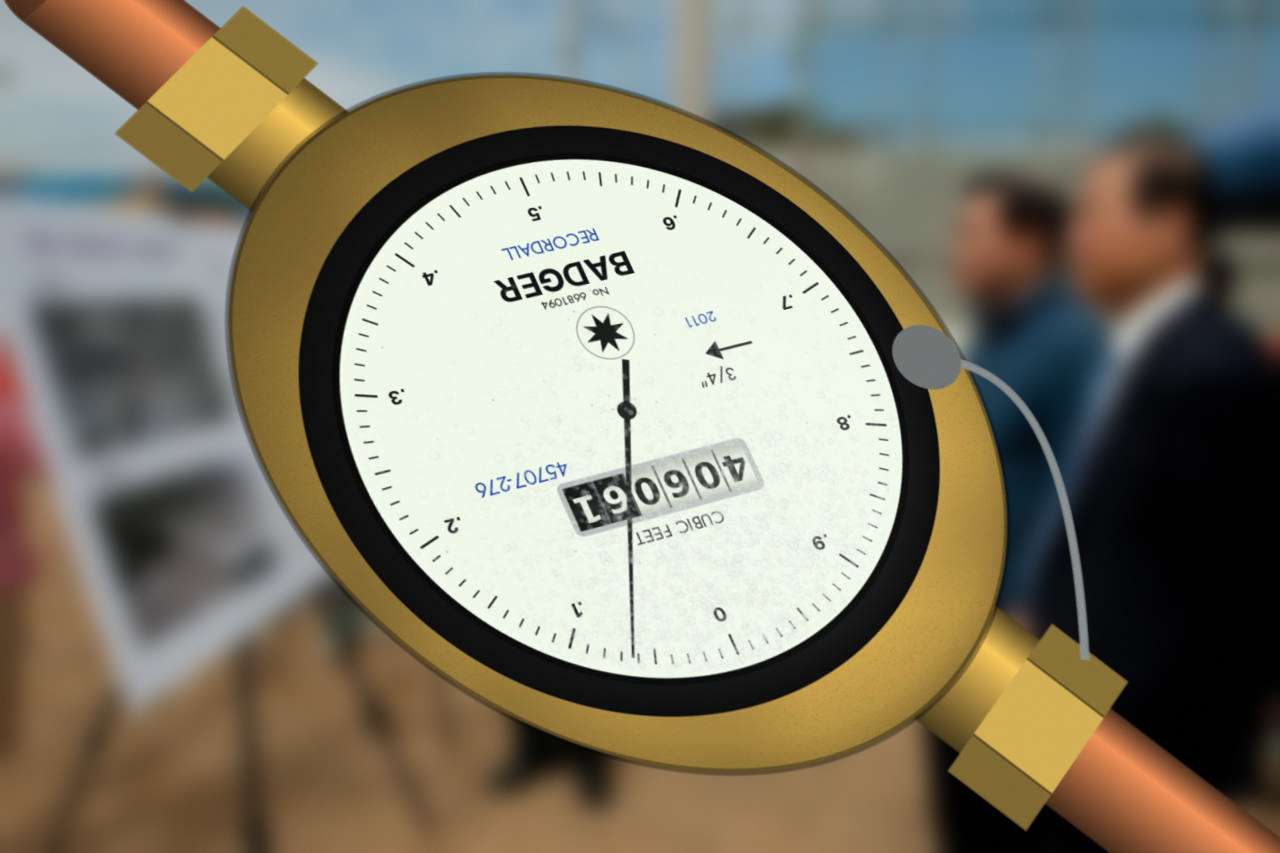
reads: **406061.06** ft³
